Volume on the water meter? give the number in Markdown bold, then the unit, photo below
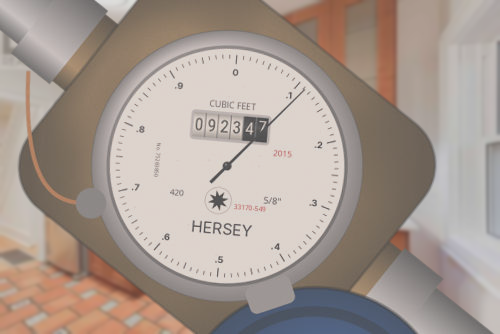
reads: **92347.11** ft³
